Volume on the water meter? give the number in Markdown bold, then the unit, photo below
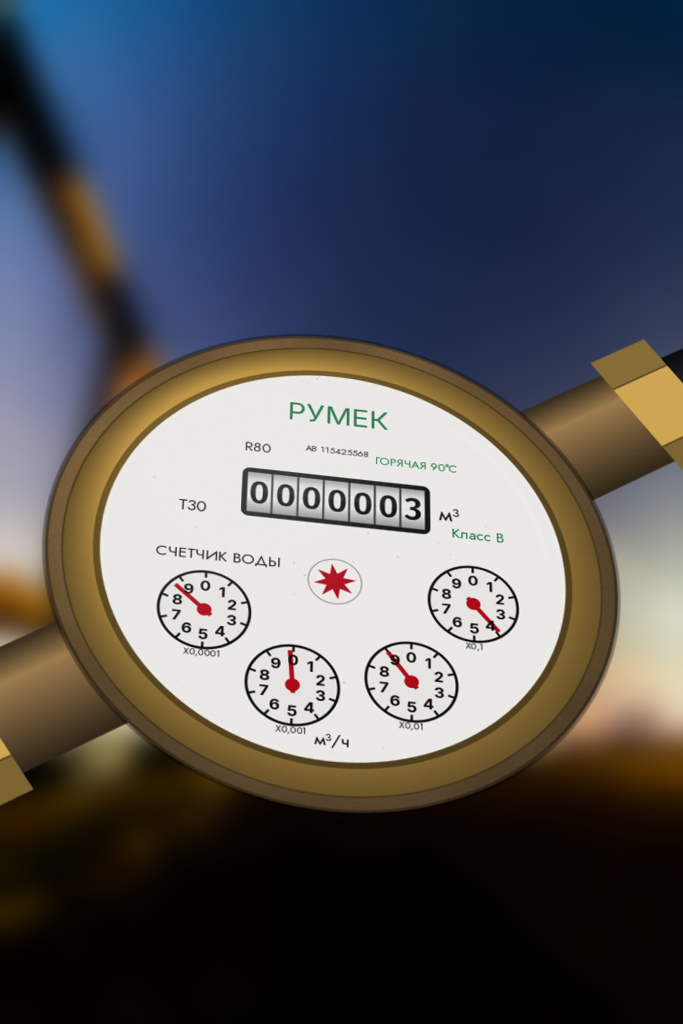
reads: **3.3898** m³
